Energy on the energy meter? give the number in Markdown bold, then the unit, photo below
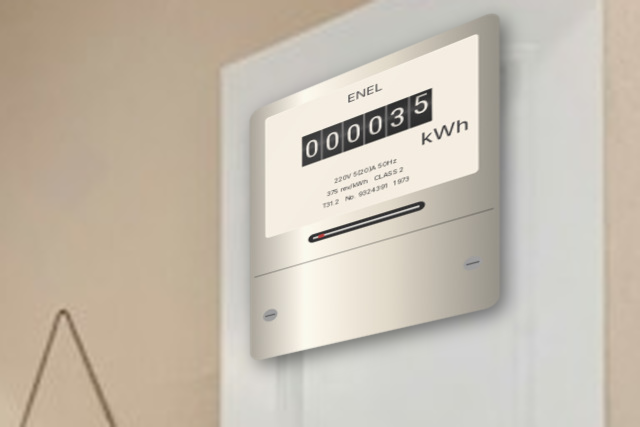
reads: **35** kWh
